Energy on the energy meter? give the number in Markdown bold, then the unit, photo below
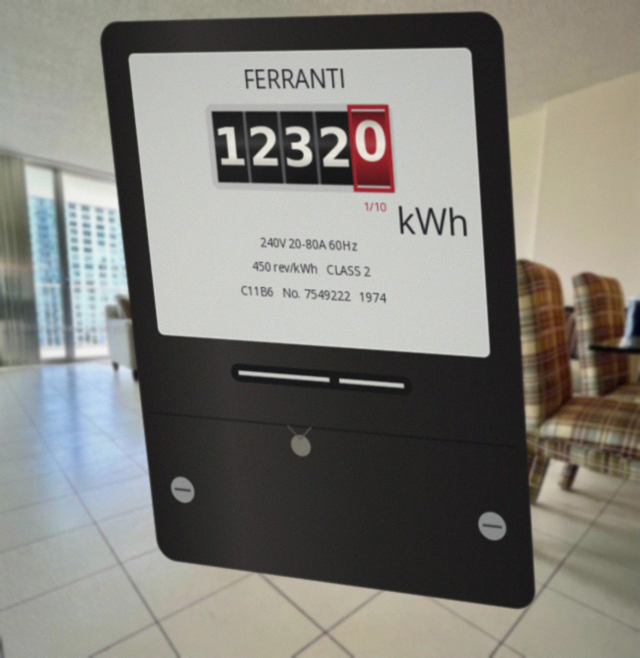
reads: **1232.0** kWh
